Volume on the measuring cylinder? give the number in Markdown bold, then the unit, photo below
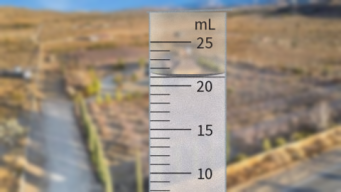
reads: **21** mL
